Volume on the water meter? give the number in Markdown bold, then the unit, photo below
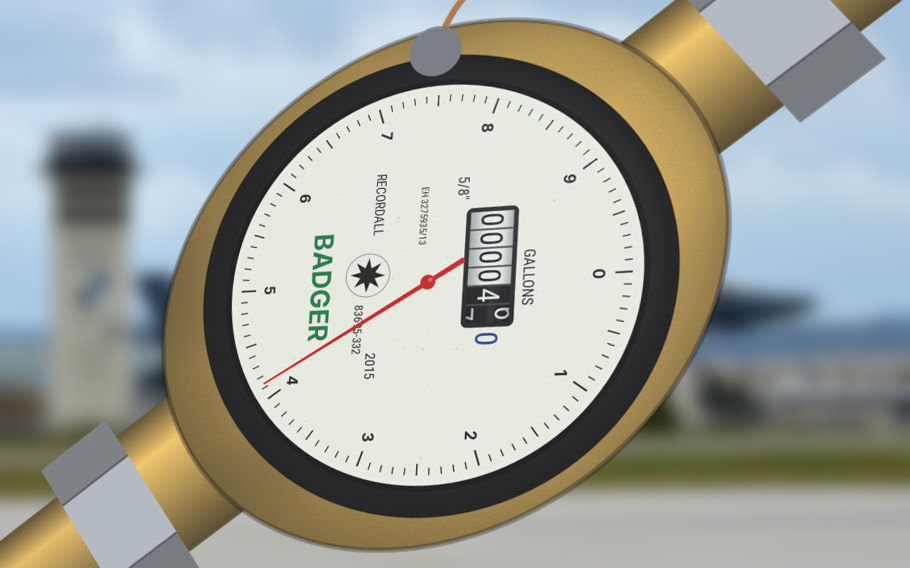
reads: **464.1** gal
